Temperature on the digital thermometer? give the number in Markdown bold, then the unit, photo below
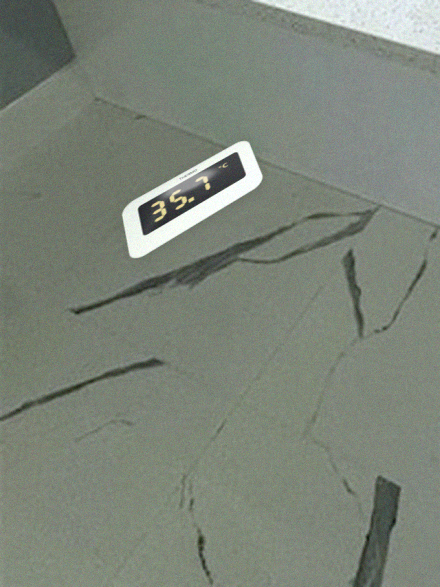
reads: **35.7** °C
